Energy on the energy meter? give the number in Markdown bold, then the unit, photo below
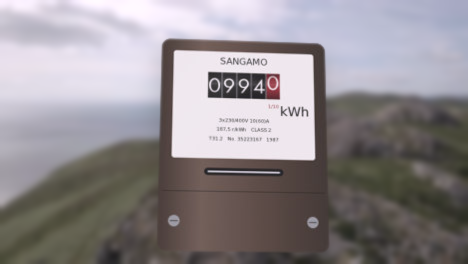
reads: **994.0** kWh
